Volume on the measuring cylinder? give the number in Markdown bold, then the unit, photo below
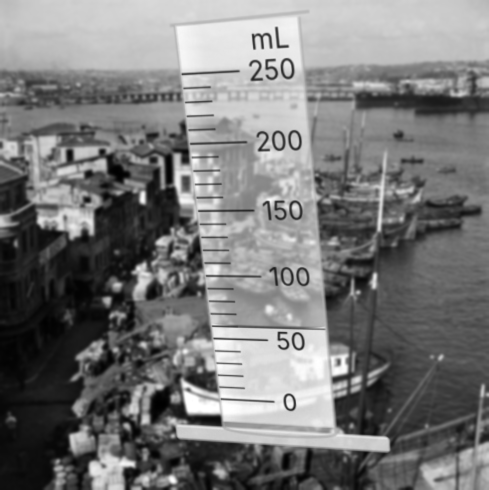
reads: **60** mL
